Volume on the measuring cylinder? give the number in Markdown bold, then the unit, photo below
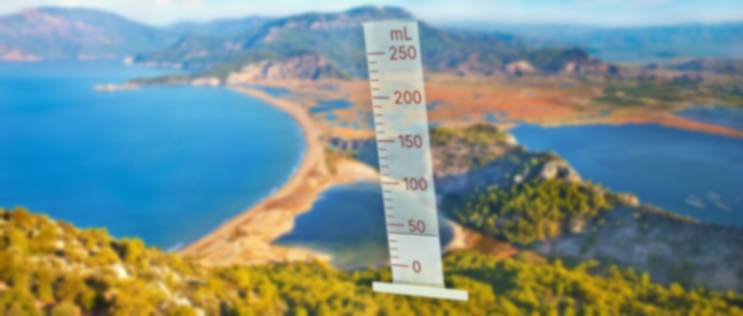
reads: **40** mL
